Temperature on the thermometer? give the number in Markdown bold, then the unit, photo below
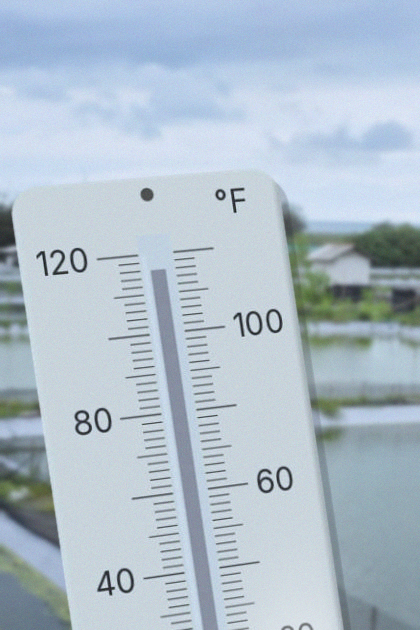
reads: **116** °F
